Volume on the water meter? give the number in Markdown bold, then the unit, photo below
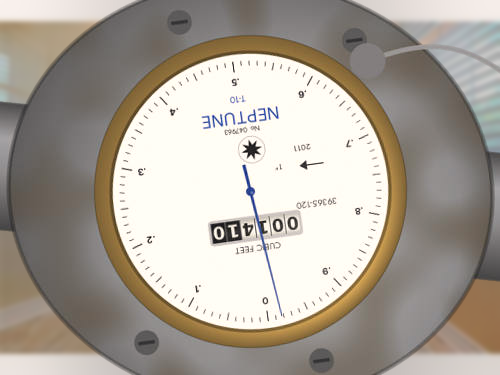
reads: **1409.98** ft³
